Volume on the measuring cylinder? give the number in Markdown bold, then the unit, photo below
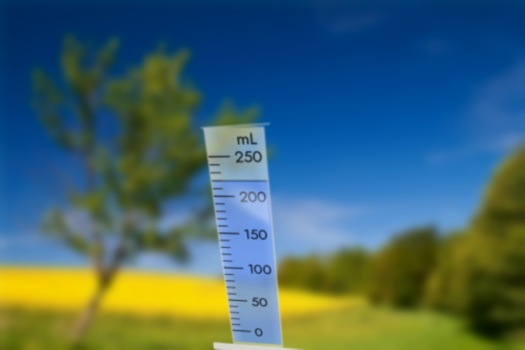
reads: **220** mL
